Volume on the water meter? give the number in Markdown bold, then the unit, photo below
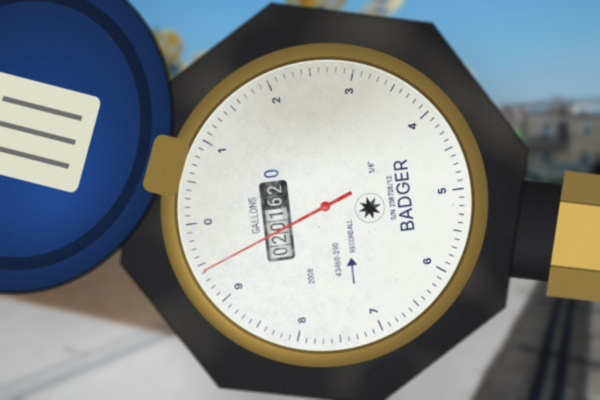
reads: **201619.4** gal
